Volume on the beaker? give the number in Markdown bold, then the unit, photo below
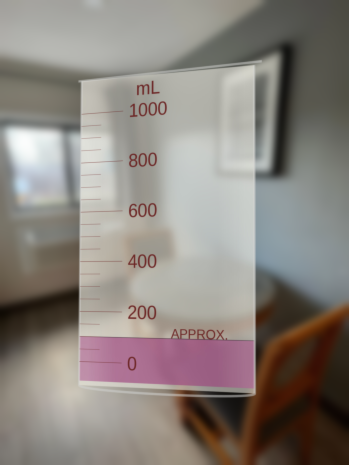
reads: **100** mL
